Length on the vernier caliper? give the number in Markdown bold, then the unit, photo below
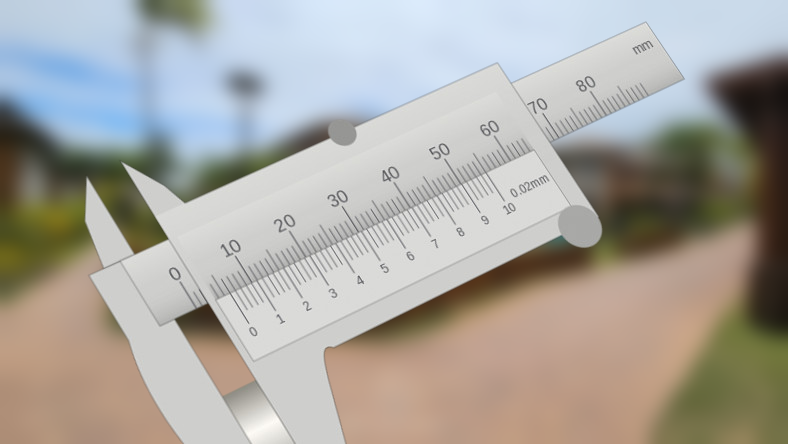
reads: **6.0** mm
